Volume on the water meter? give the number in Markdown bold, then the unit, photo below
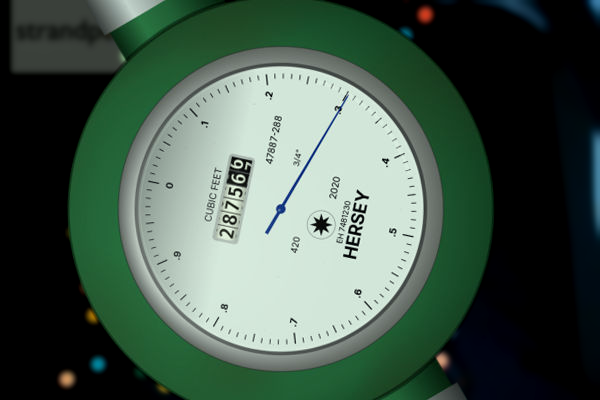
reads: **287566.30** ft³
